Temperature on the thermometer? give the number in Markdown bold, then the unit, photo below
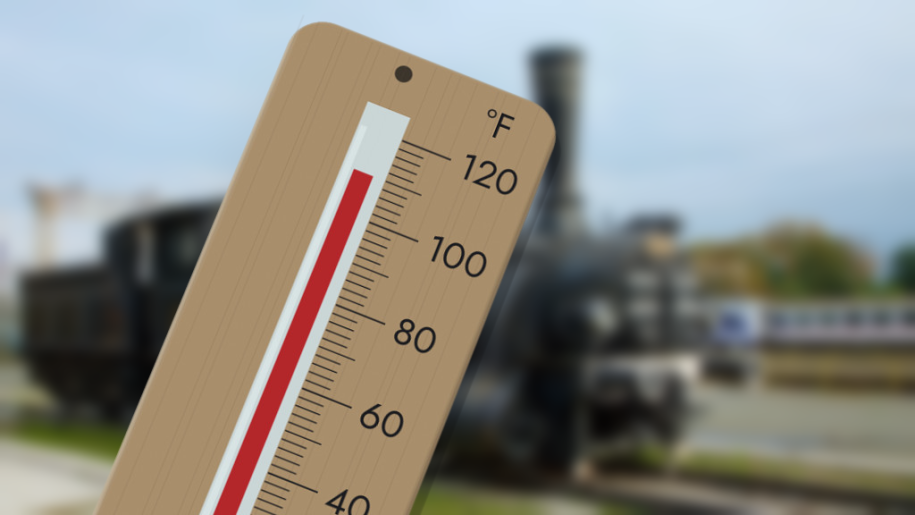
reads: **110** °F
